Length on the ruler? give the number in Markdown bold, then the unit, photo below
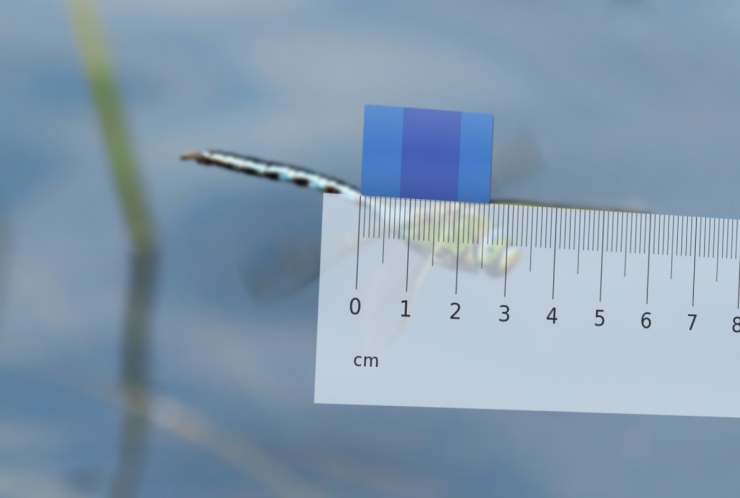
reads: **2.6** cm
